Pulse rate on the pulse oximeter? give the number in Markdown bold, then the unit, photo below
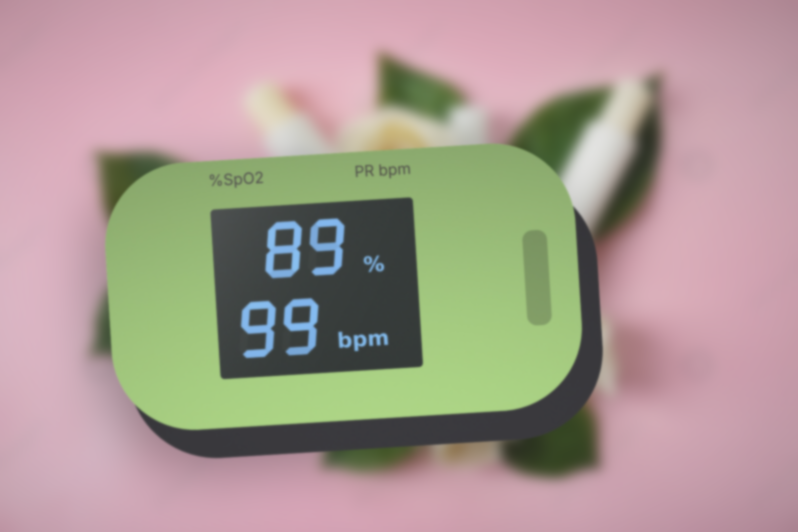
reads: **99** bpm
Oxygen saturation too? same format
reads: **89** %
